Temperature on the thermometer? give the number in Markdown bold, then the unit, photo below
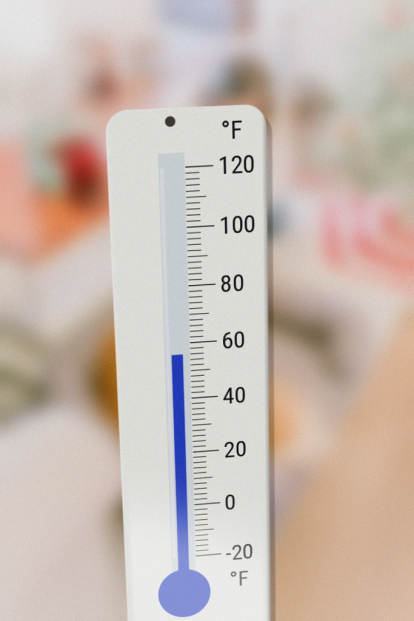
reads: **56** °F
